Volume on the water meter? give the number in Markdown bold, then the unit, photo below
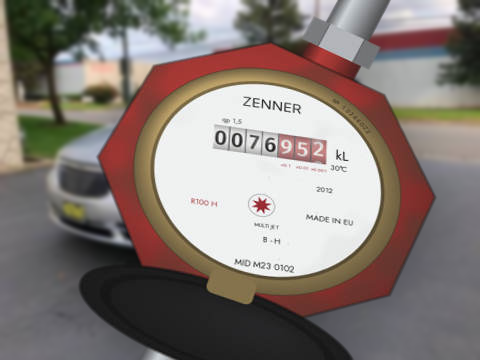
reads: **76.952** kL
